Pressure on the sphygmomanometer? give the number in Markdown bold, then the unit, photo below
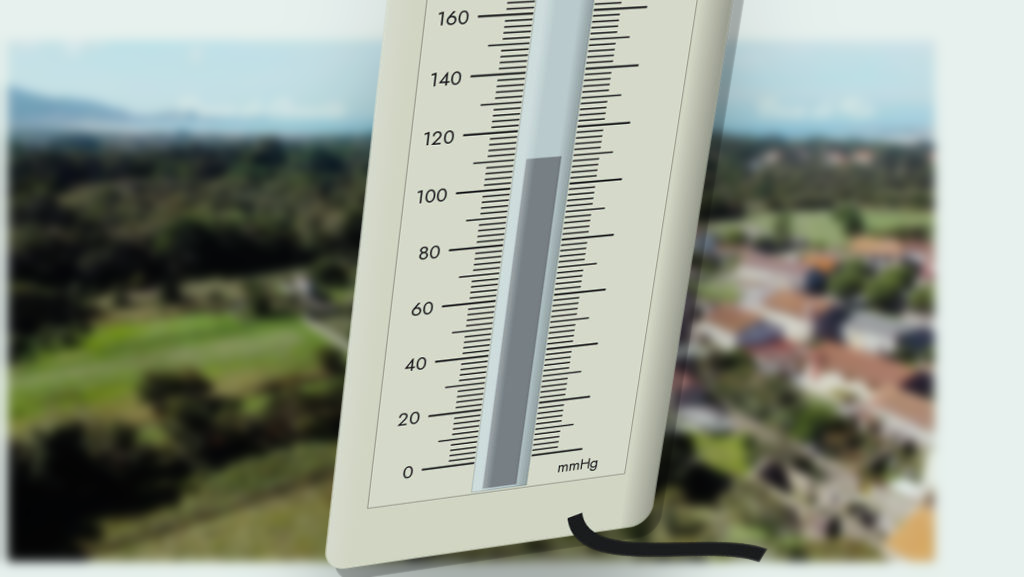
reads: **110** mmHg
